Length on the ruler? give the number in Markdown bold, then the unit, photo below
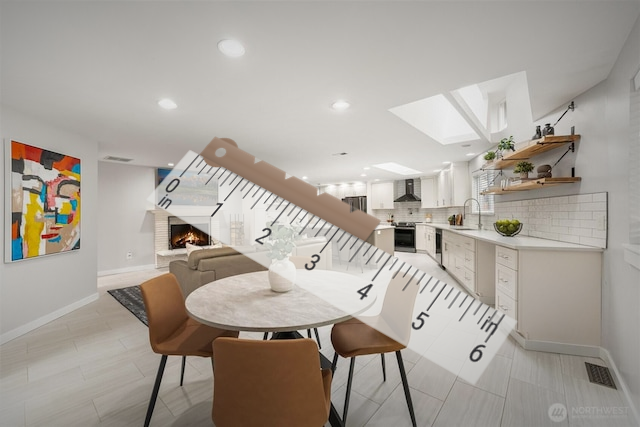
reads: **3.5** in
